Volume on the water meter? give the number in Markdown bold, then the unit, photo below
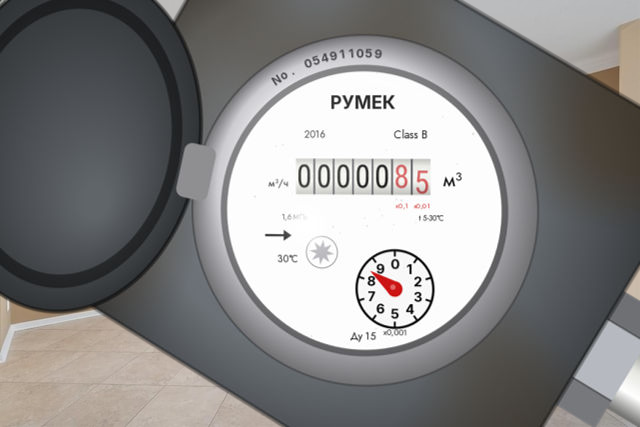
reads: **0.848** m³
